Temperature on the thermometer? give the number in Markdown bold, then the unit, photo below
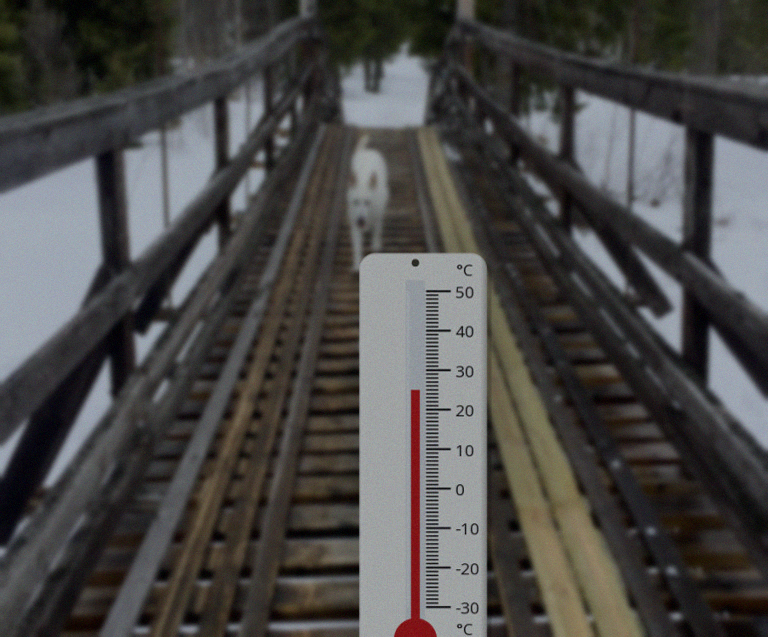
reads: **25** °C
